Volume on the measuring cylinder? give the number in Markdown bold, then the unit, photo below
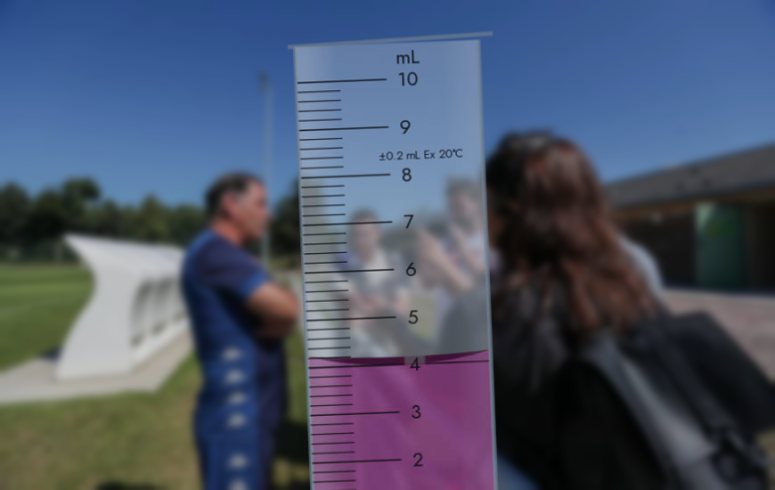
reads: **4** mL
